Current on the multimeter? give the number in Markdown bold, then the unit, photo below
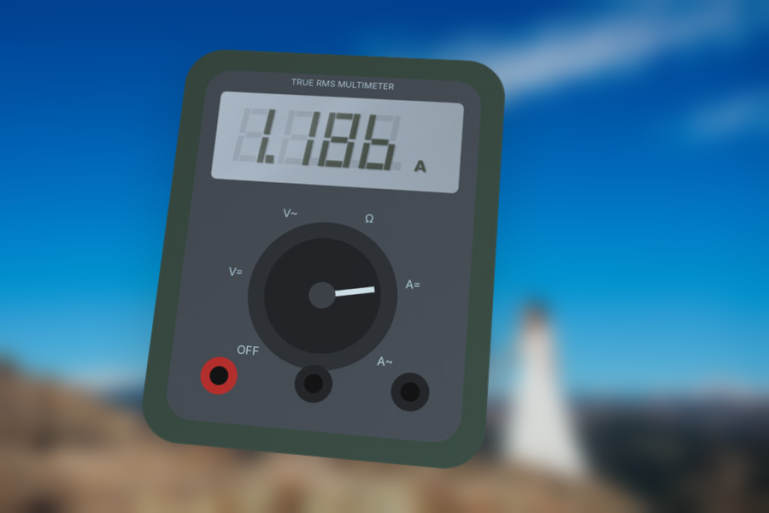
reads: **1.186** A
